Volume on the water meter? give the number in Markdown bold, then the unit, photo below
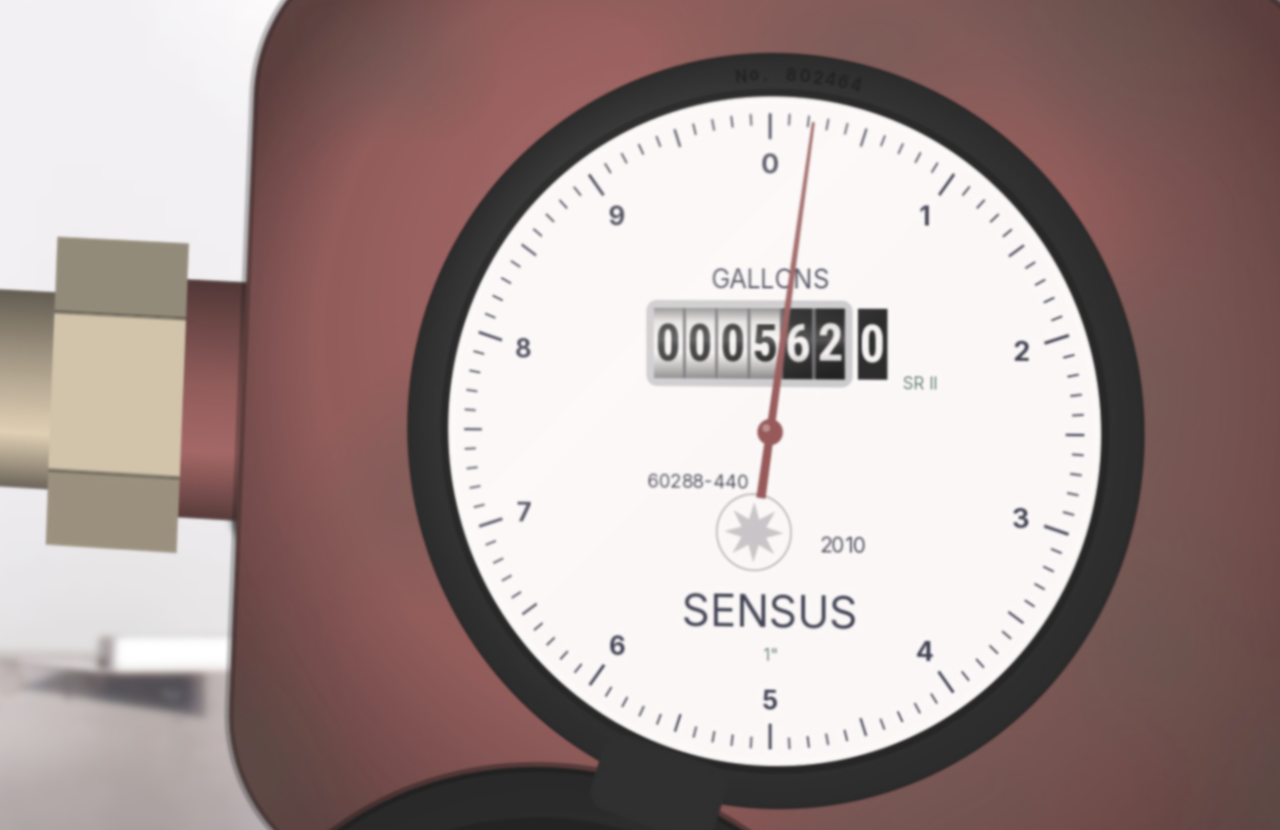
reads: **5620.2** gal
